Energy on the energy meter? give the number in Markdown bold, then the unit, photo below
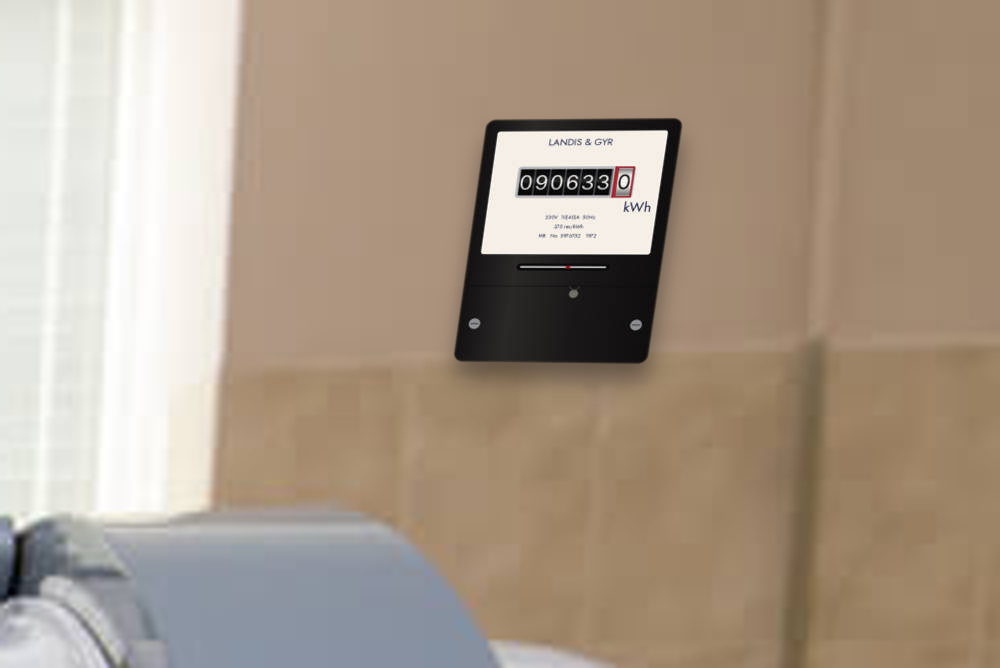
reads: **90633.0** kWh
